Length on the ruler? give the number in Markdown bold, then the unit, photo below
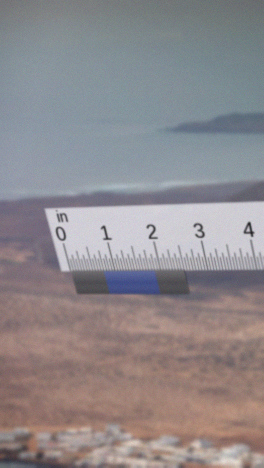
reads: **2.5** in
